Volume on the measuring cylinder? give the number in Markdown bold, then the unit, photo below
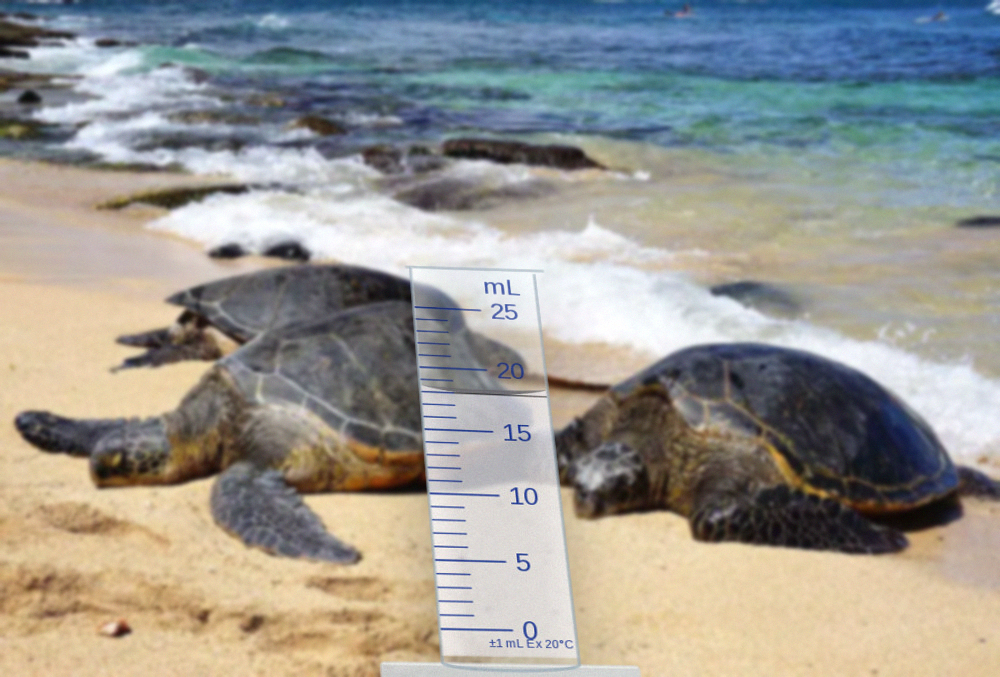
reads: **18** mL
